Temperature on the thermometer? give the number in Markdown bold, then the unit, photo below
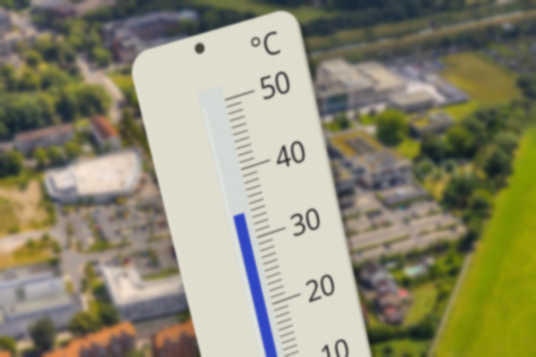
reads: **34** °C
